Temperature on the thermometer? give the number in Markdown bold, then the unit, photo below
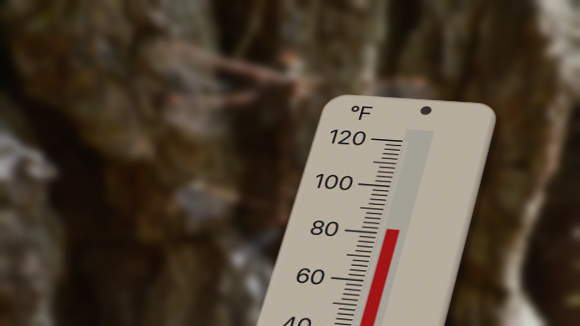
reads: **82** °F
